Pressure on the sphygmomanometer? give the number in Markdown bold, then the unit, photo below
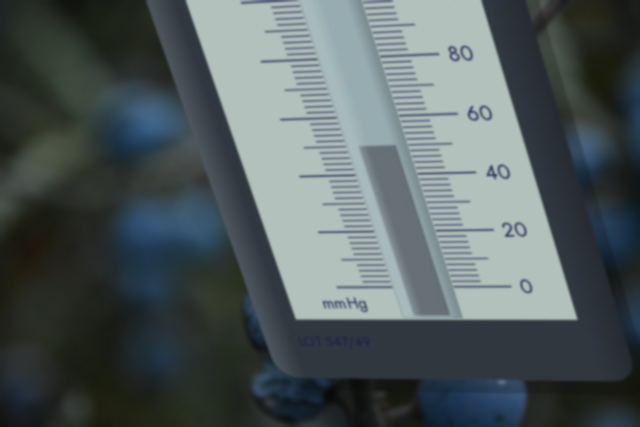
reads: **50** mmHg
